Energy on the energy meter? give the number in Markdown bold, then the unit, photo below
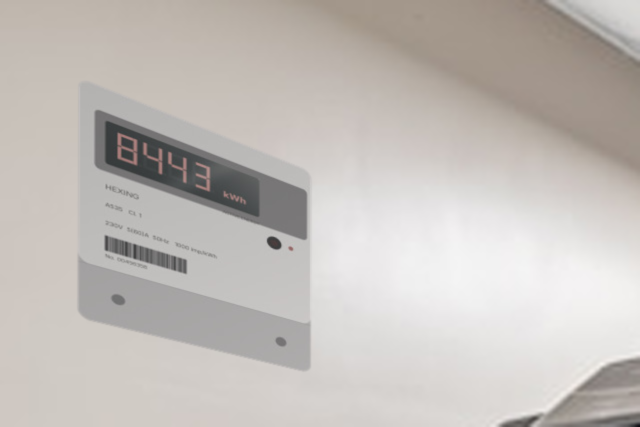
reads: **8443** kWh
